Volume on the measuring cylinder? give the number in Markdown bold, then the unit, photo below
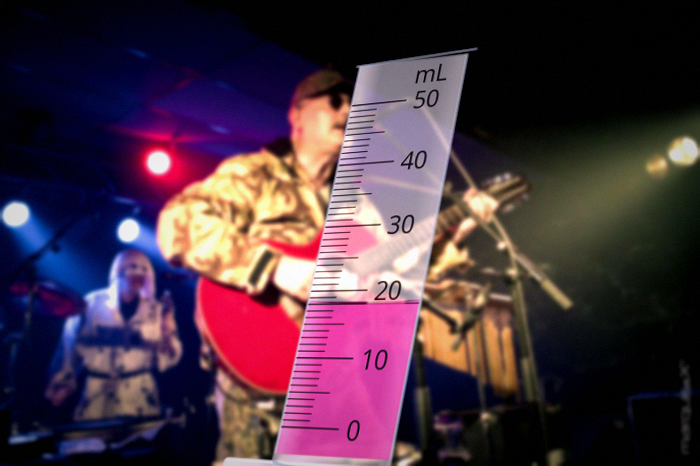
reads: **18** mL
